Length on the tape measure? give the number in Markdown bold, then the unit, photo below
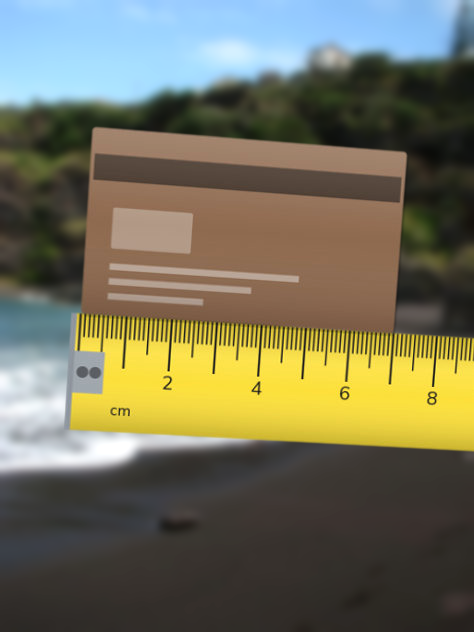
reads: **7** cm
